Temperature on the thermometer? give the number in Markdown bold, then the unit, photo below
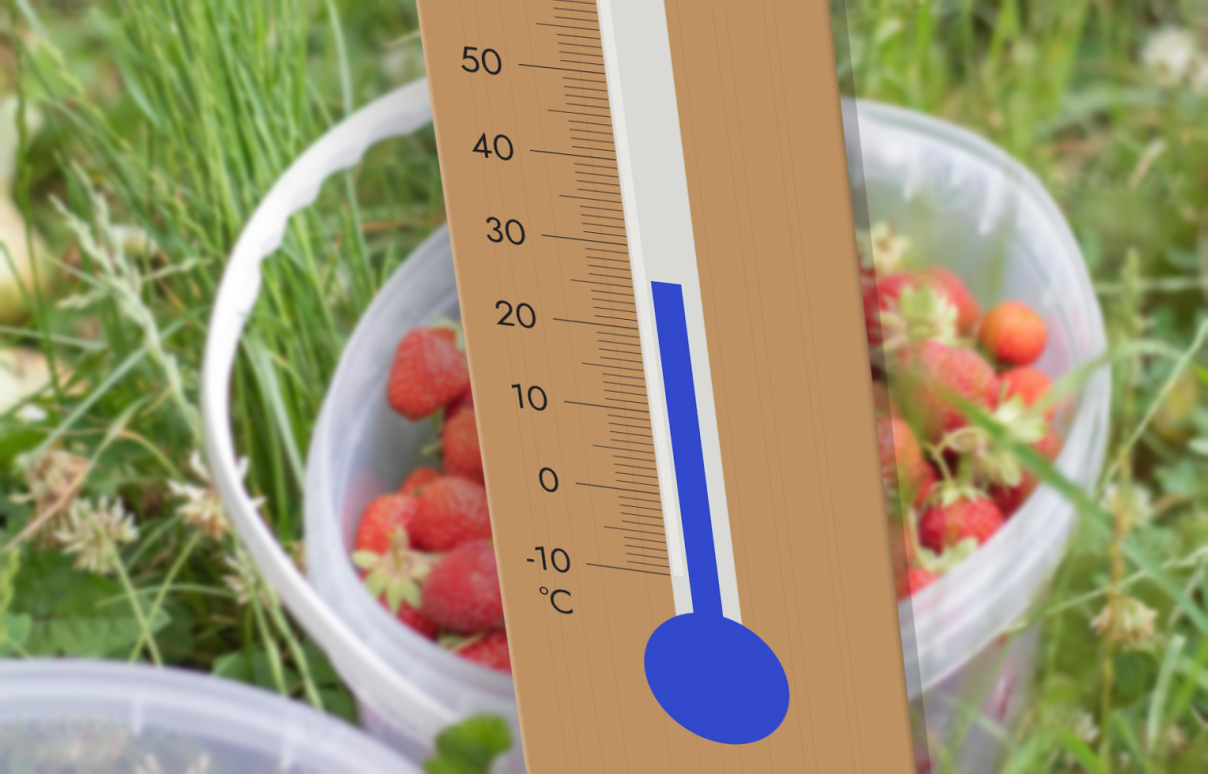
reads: **26** °C
